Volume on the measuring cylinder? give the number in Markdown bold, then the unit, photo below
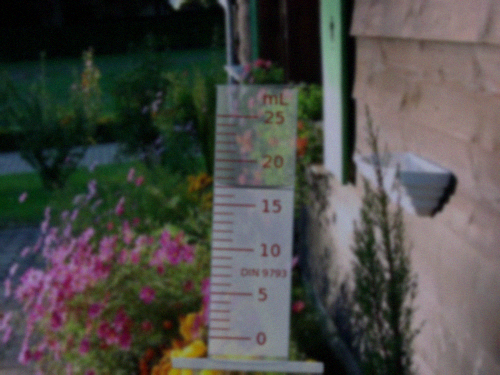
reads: **17** mL
